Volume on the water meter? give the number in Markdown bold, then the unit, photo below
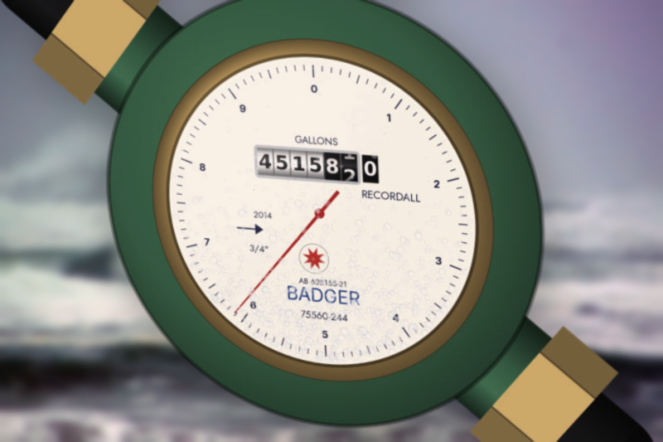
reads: **4515816.1** gal
